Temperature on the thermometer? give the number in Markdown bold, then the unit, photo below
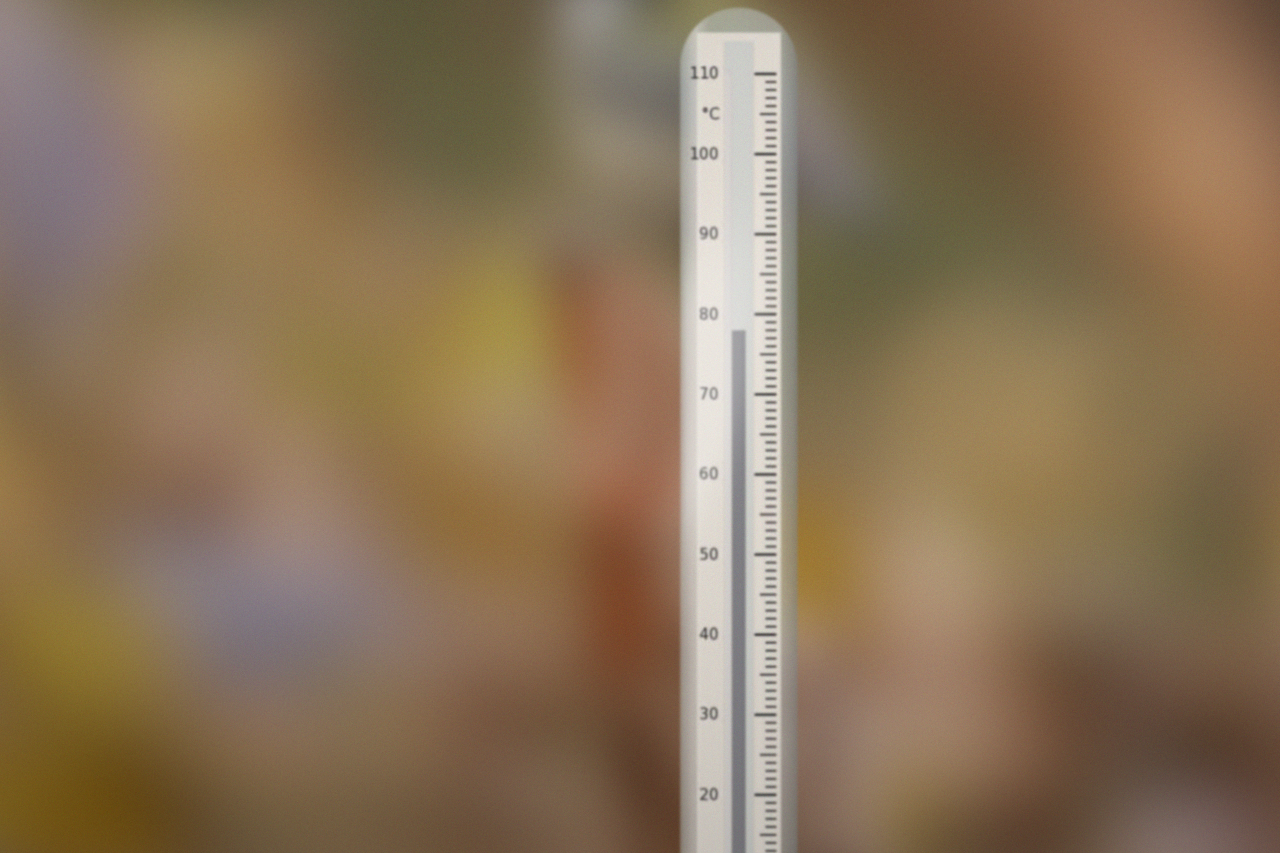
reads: **78** °C
